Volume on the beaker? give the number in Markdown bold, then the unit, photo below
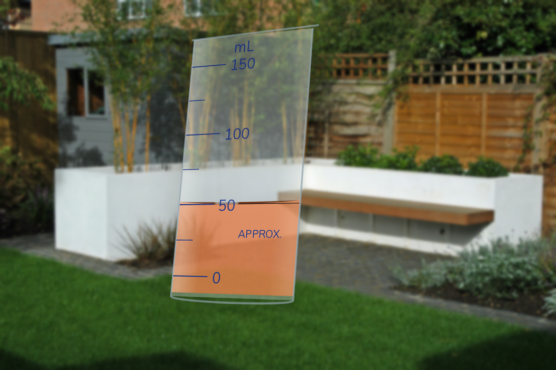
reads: **50** mL
